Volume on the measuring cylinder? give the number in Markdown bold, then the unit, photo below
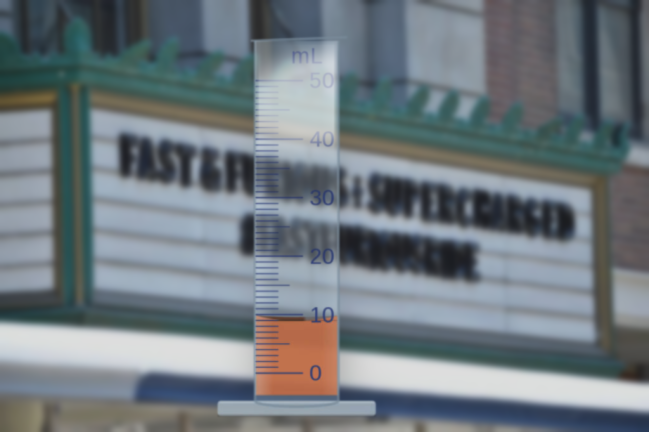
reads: **9** mL
